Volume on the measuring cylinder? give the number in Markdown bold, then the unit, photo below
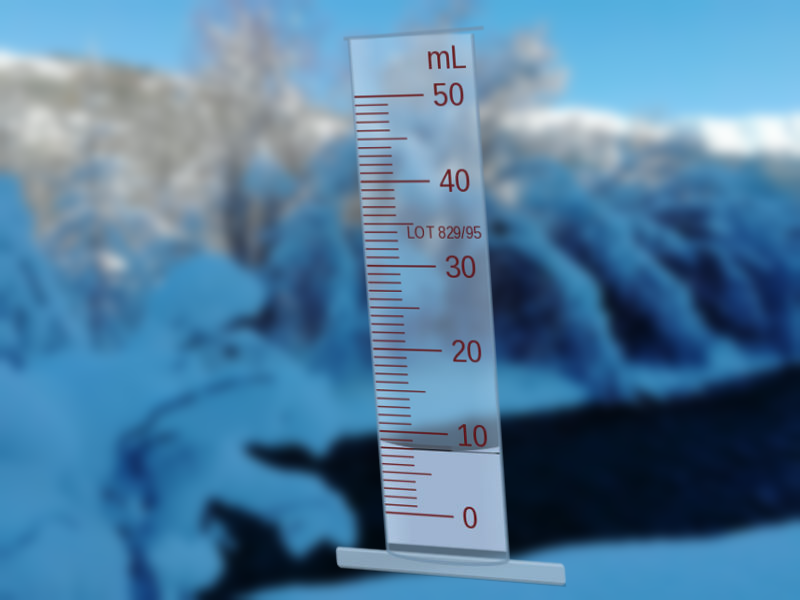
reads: **8** mL
